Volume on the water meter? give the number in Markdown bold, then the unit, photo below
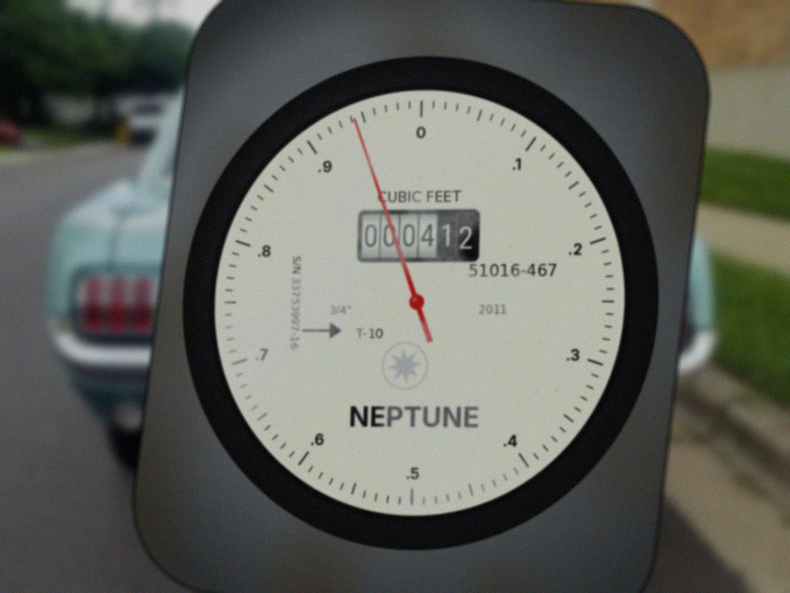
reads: **411.94** ft³
